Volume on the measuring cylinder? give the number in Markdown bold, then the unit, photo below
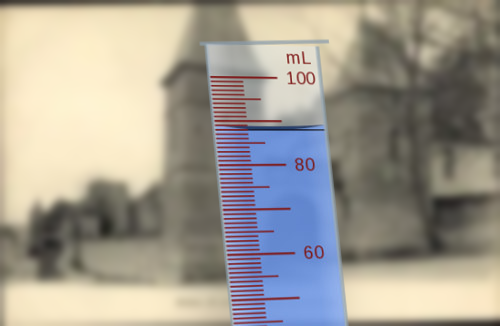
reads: **88** mL
